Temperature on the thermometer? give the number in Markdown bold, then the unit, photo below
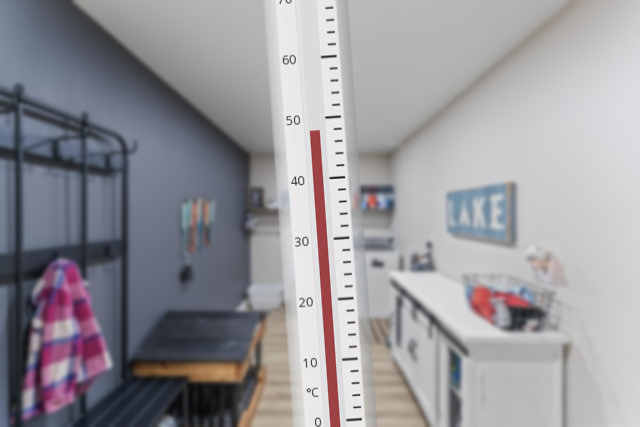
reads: **48** °C
